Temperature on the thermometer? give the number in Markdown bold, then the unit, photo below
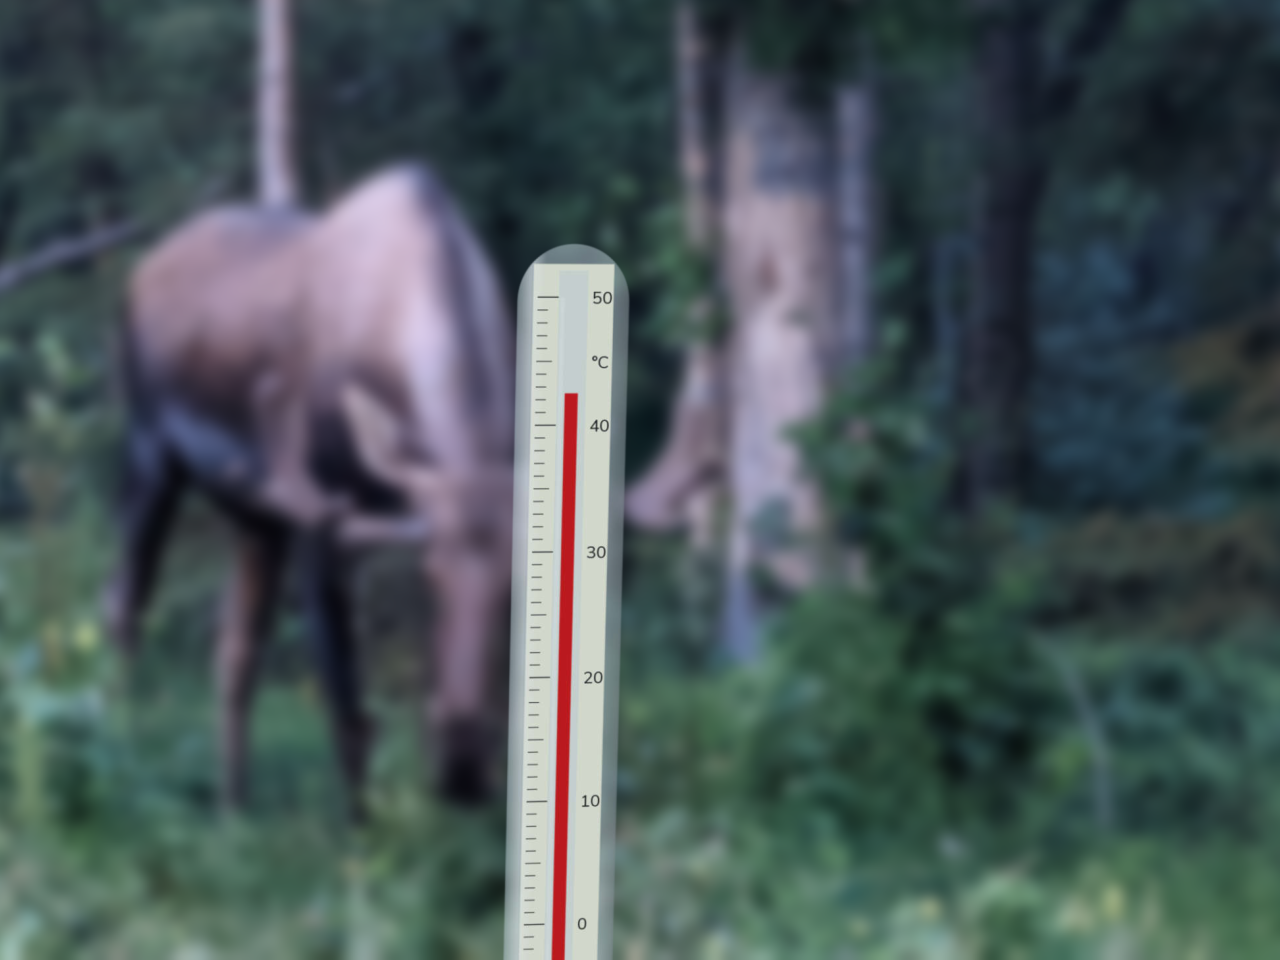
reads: **42.5** °C
